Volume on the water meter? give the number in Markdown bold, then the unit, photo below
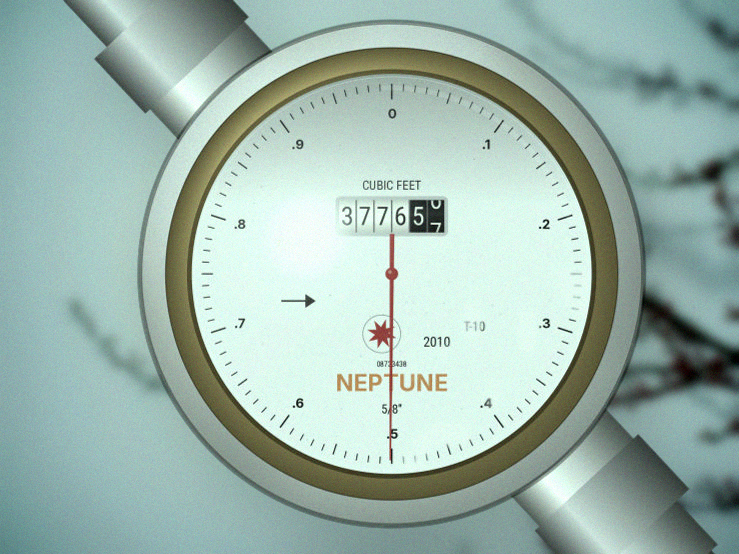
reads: **377656.50** ft³
